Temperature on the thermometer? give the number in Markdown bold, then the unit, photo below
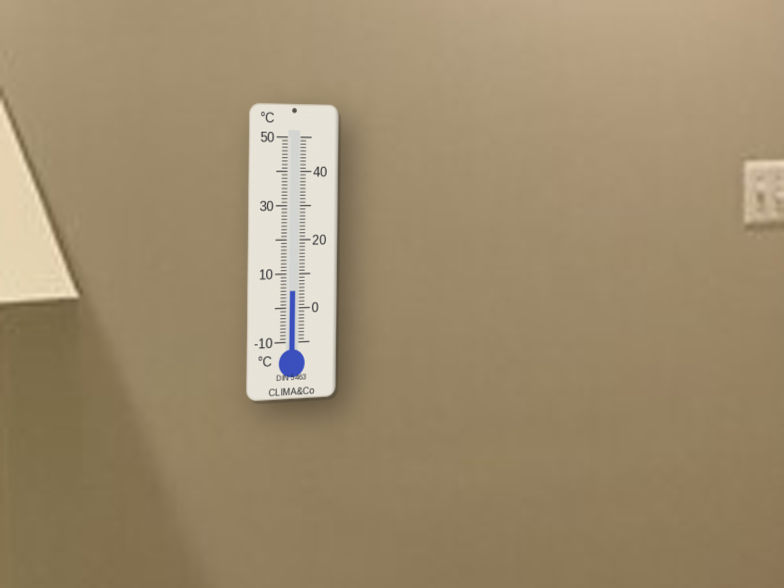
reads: **5** °C
